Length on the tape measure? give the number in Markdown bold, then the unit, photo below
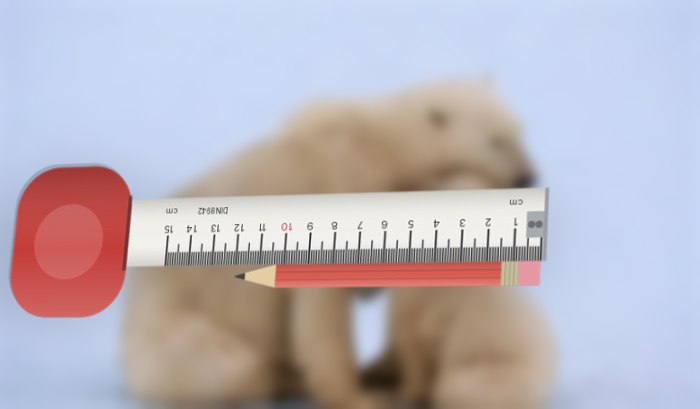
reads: **12** cm
